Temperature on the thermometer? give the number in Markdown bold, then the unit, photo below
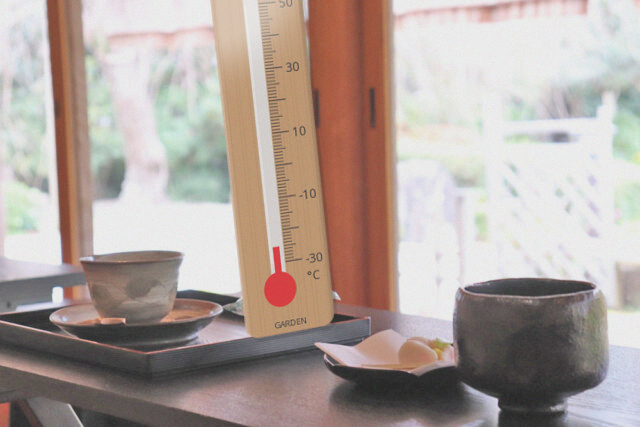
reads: **-25** °C
